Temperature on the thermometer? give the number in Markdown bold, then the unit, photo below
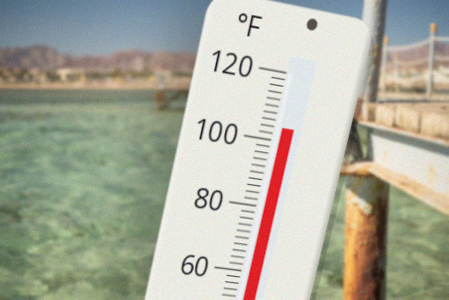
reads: **104** °F
